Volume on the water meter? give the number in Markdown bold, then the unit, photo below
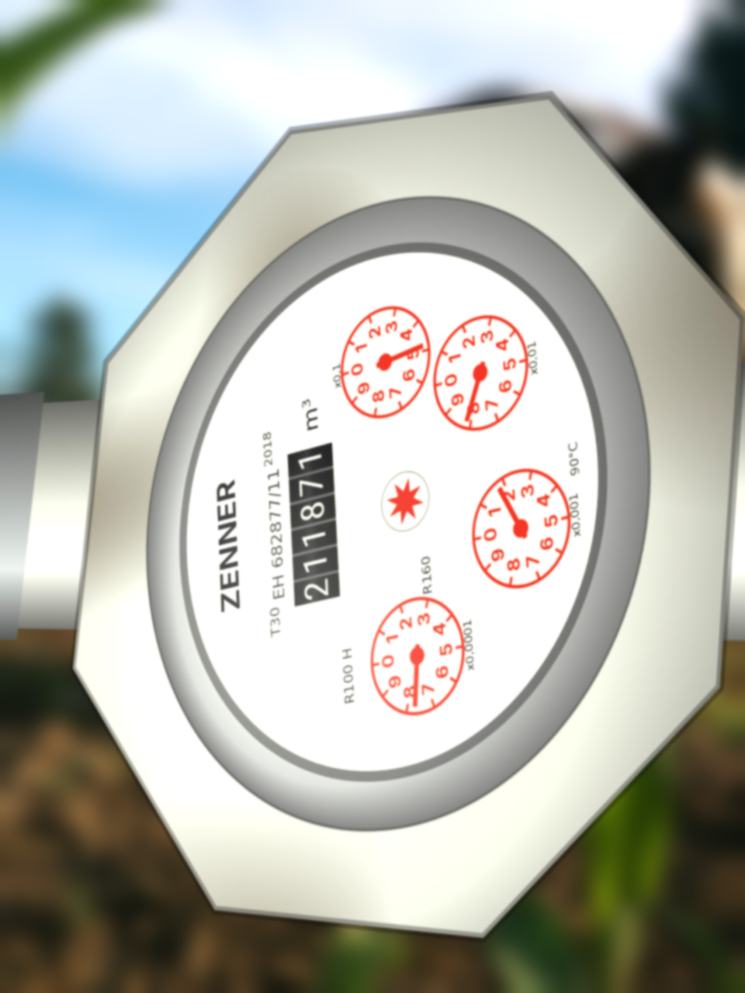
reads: **211871.4817** m³
